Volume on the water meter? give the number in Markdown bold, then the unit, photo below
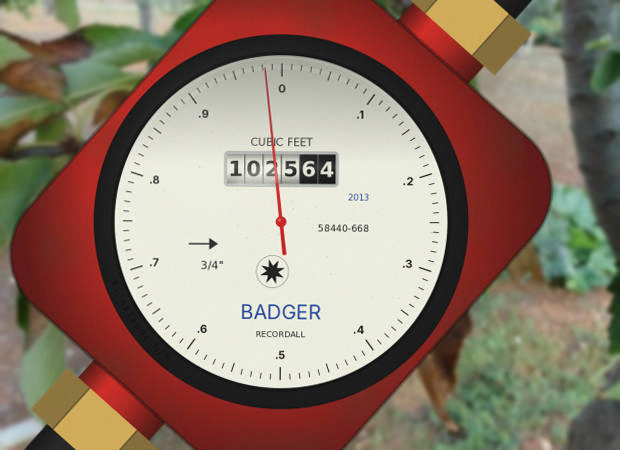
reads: **102563.98** ft³
